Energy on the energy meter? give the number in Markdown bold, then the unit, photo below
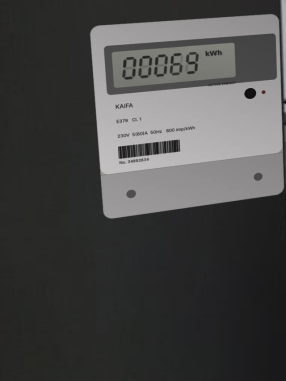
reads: **69** kWh
